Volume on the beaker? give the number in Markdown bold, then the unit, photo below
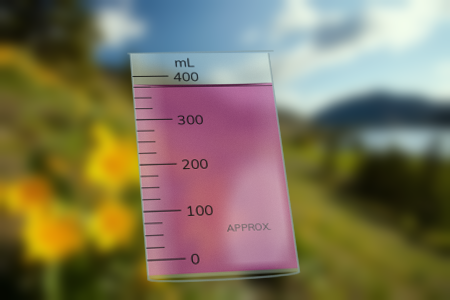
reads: **375** mL
